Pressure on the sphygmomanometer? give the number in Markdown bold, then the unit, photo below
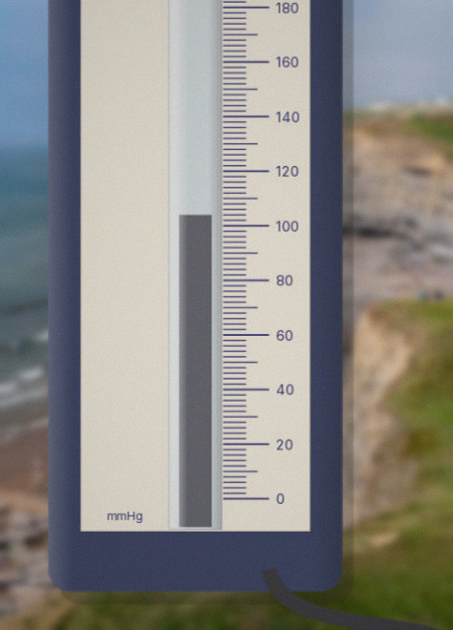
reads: **104** mmHg
